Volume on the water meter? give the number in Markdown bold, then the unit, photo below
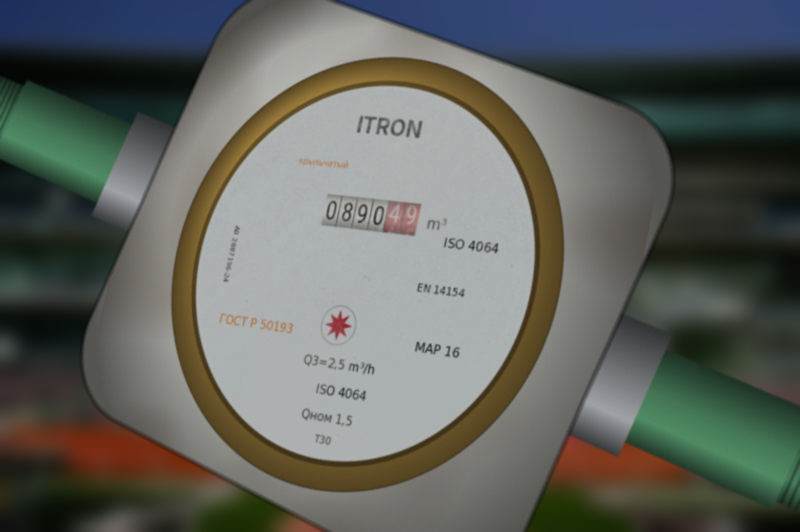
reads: **890.49** m³
